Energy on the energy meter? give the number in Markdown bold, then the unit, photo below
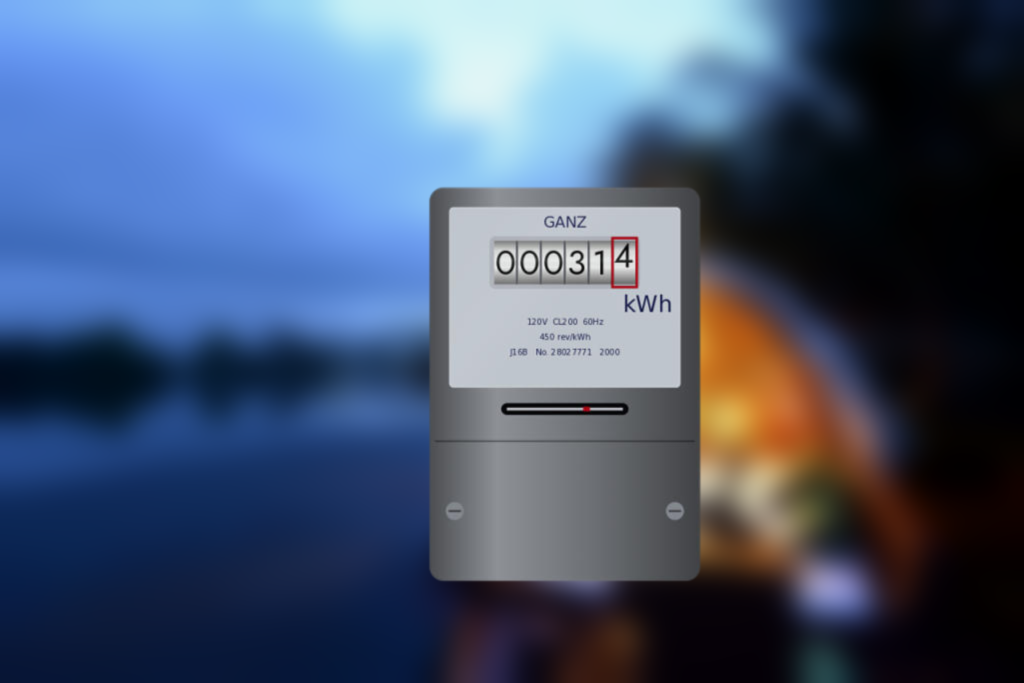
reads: **31.4** kWh
